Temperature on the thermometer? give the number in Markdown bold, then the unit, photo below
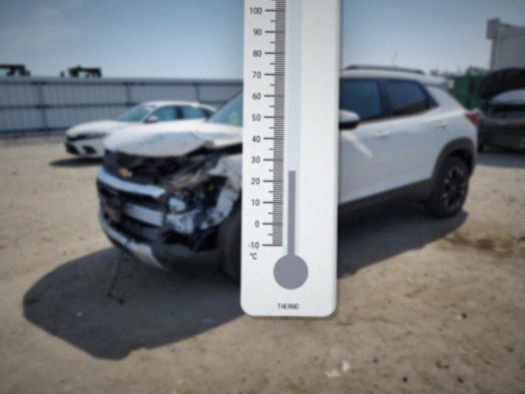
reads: **25** °C
